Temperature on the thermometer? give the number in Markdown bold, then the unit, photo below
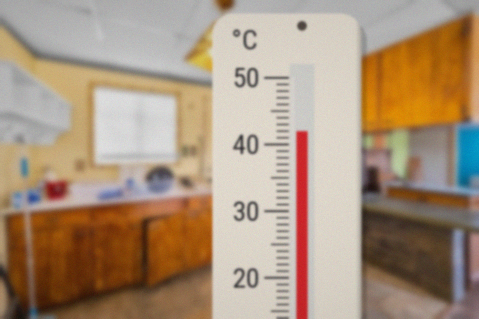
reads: **42** °C
